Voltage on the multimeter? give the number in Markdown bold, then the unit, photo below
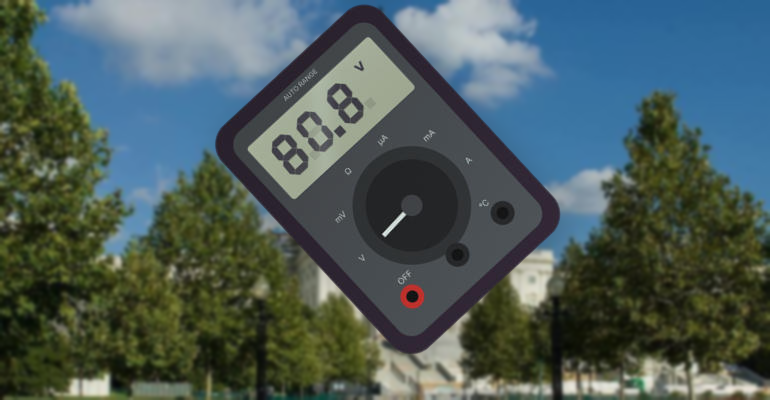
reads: **80.8** V
